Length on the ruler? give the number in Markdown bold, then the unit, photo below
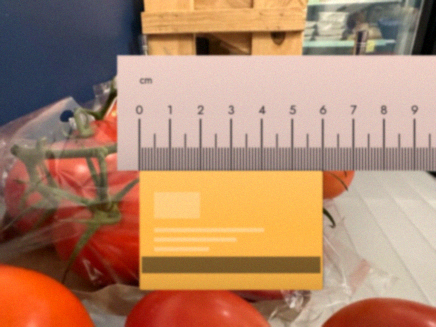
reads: **6** cm
